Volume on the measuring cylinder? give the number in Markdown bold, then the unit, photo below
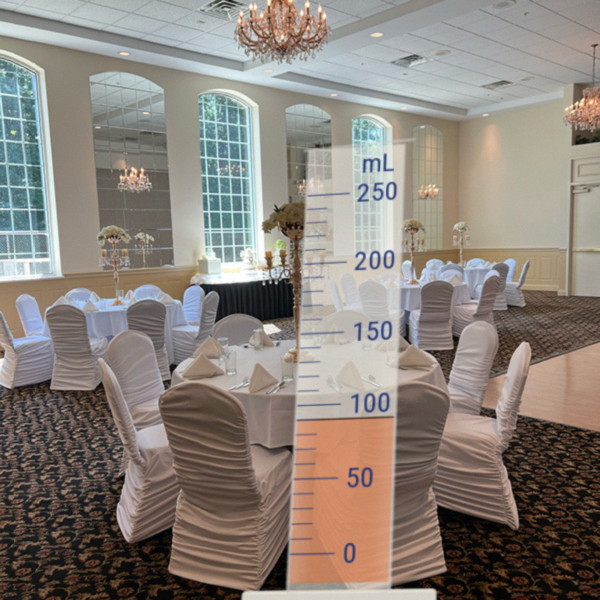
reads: **90** mL
